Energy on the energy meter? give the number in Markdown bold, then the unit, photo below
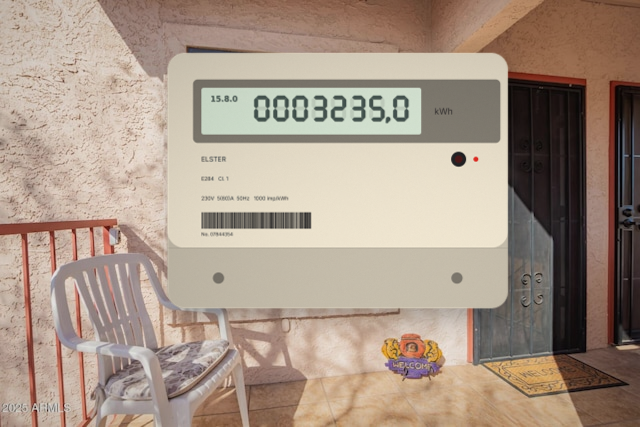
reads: **3235.0** kWh
